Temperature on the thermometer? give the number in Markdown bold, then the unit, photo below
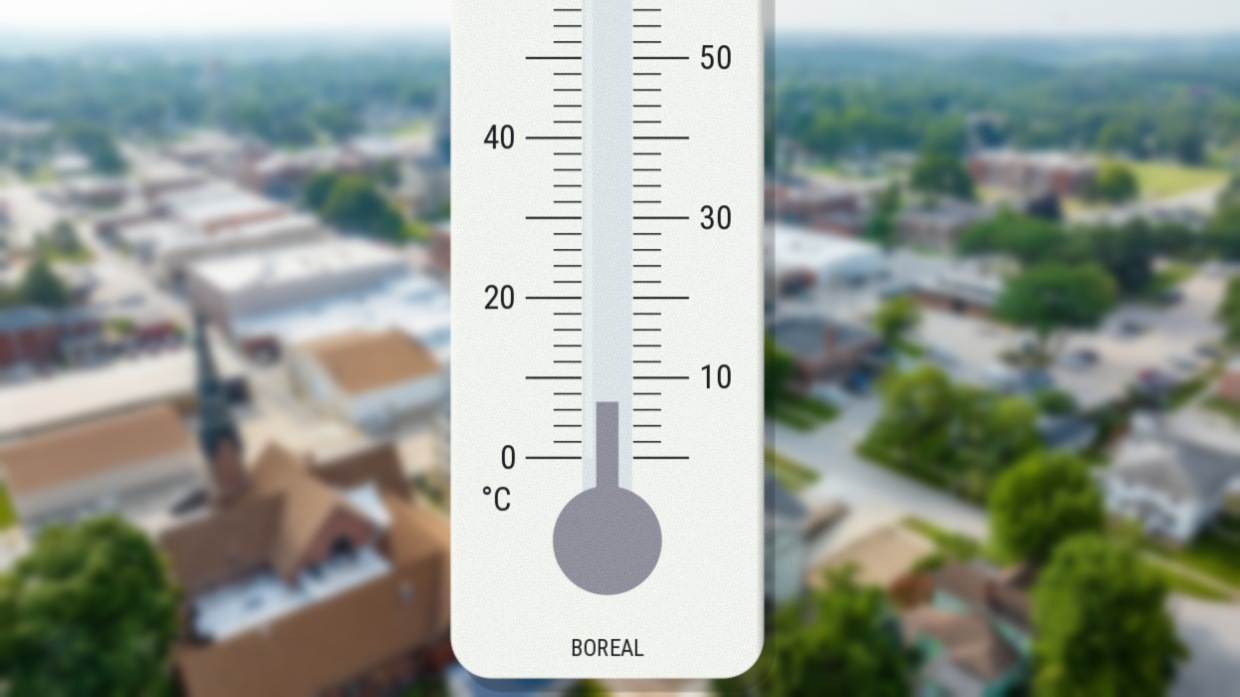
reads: **7** °C
